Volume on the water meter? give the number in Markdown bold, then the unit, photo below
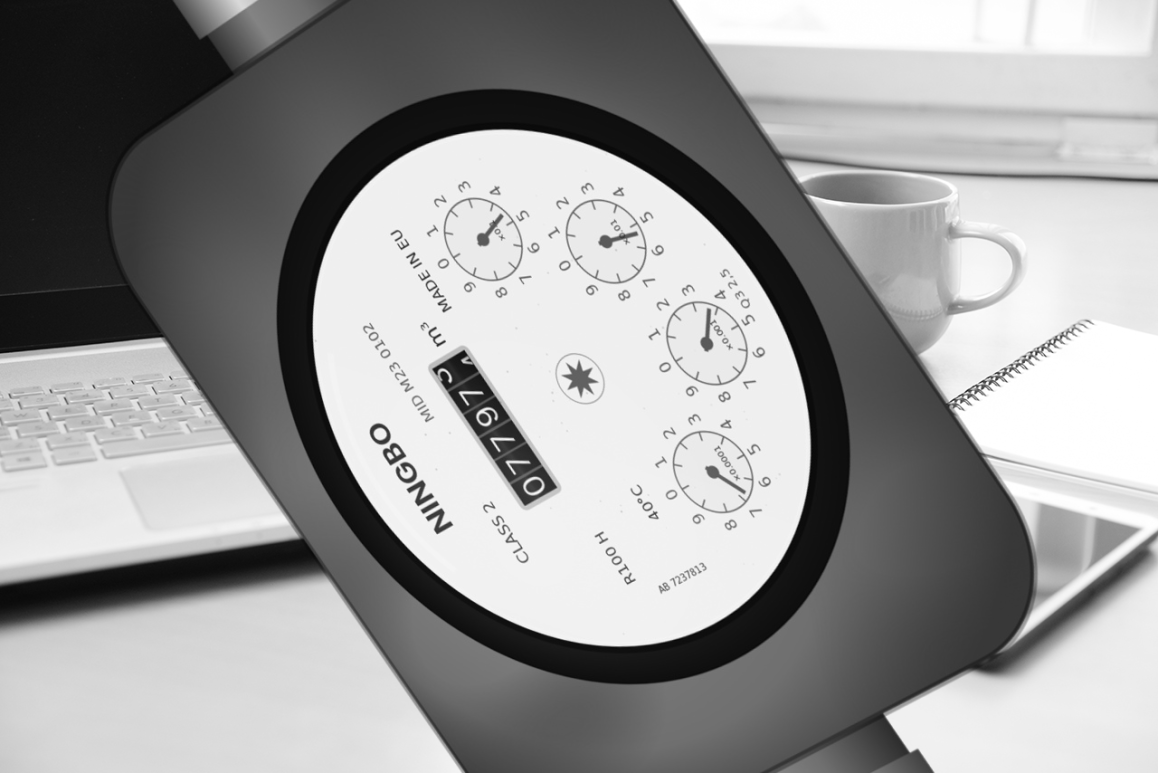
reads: **77973.4536** m³
